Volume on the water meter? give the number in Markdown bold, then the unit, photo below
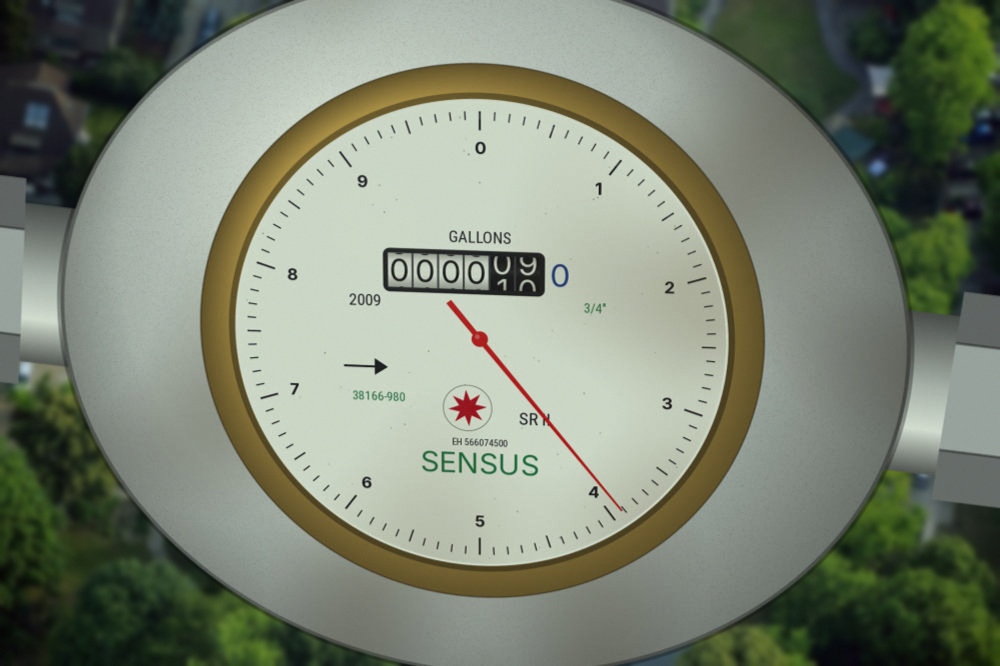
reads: **93.9** gal
